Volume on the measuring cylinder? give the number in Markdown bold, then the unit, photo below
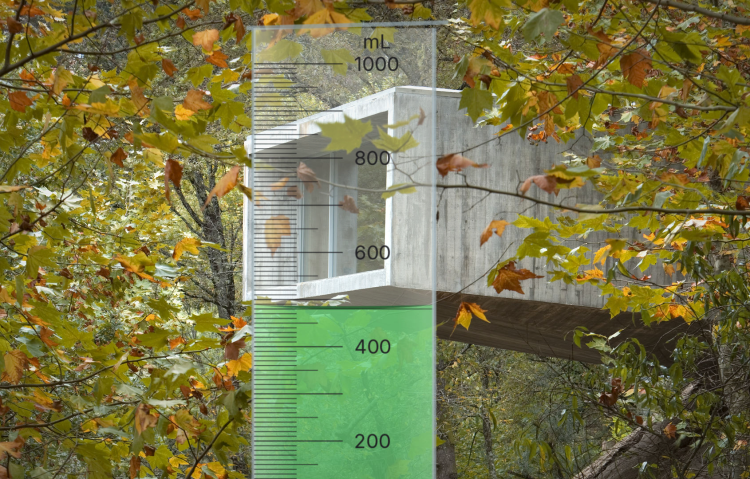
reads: **480** mL
